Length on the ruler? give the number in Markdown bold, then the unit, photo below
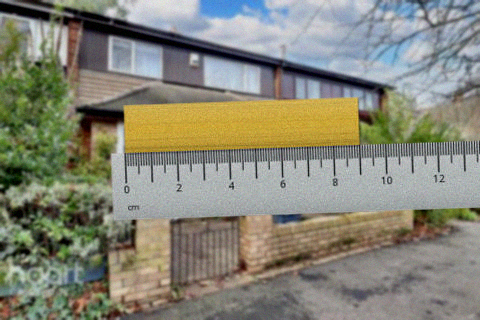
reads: **9** cm
